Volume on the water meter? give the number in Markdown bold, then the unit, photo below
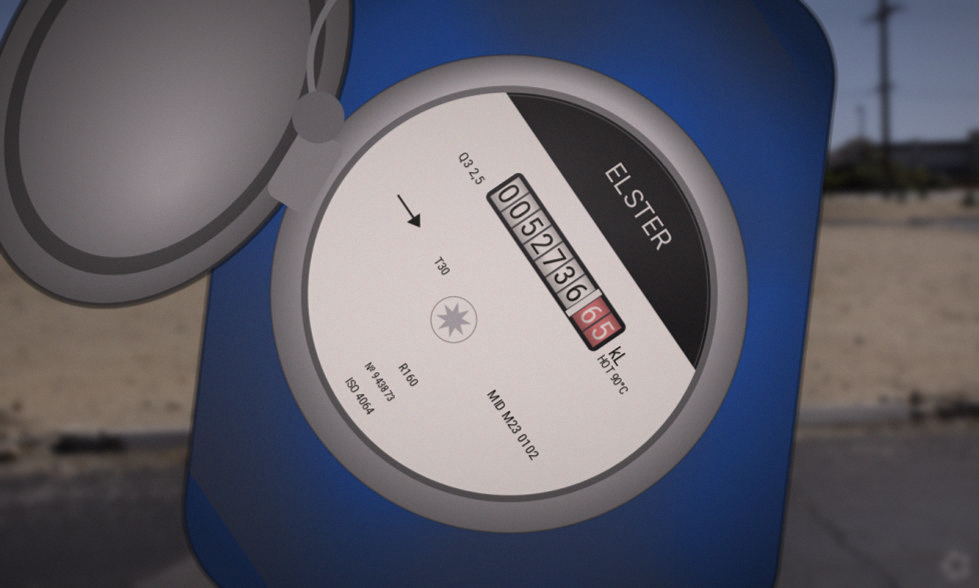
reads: **52736.65** kL
